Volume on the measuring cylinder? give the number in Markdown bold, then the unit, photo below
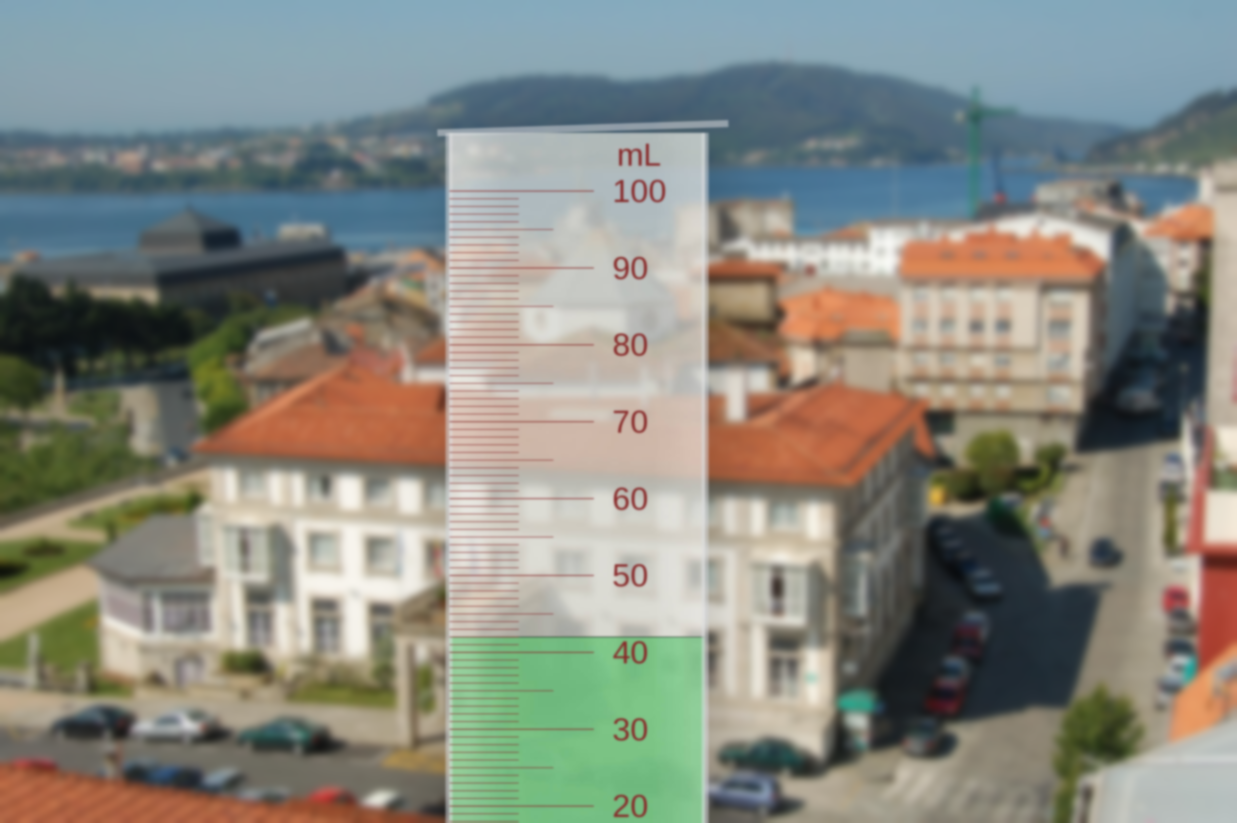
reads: **42** mL
